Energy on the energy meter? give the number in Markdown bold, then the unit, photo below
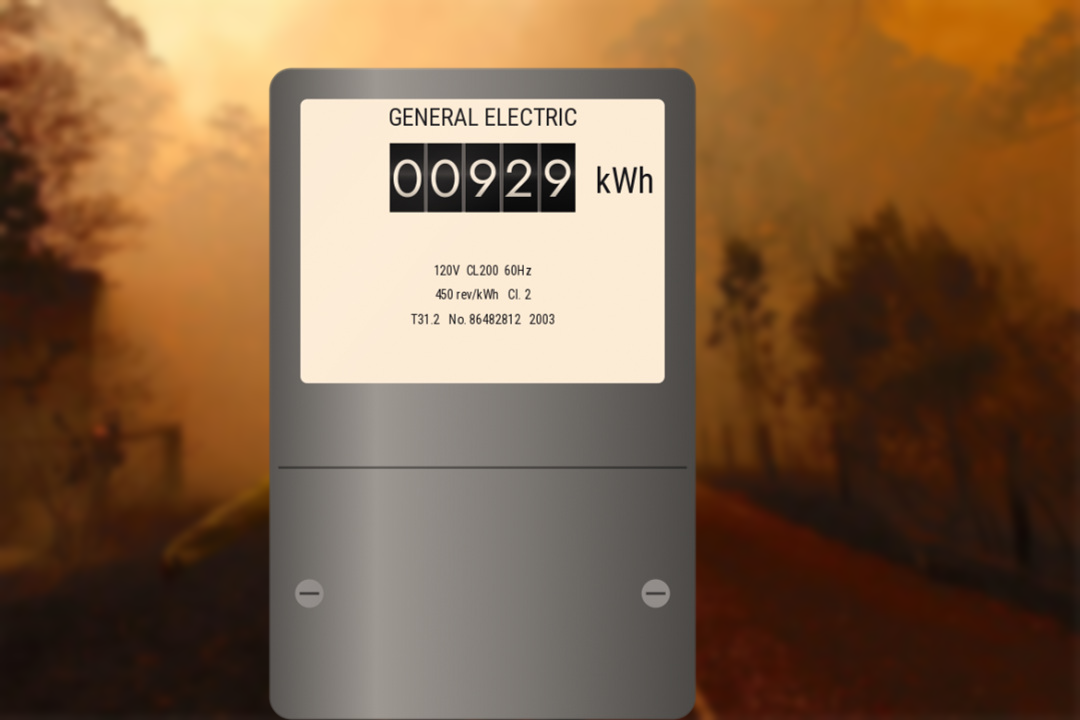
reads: **929** kWh
